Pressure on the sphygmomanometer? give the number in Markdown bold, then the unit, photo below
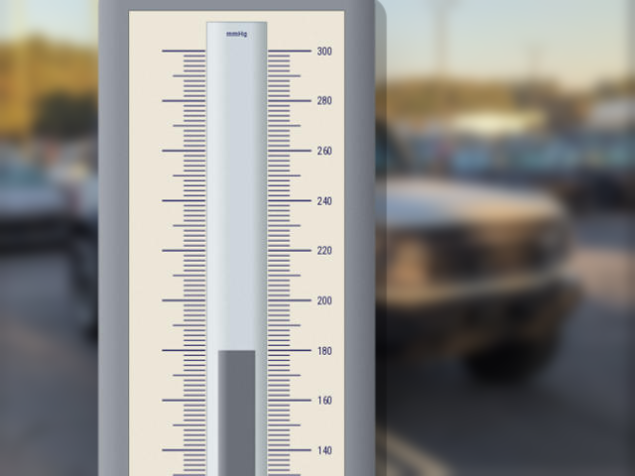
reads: **180** mmHg
